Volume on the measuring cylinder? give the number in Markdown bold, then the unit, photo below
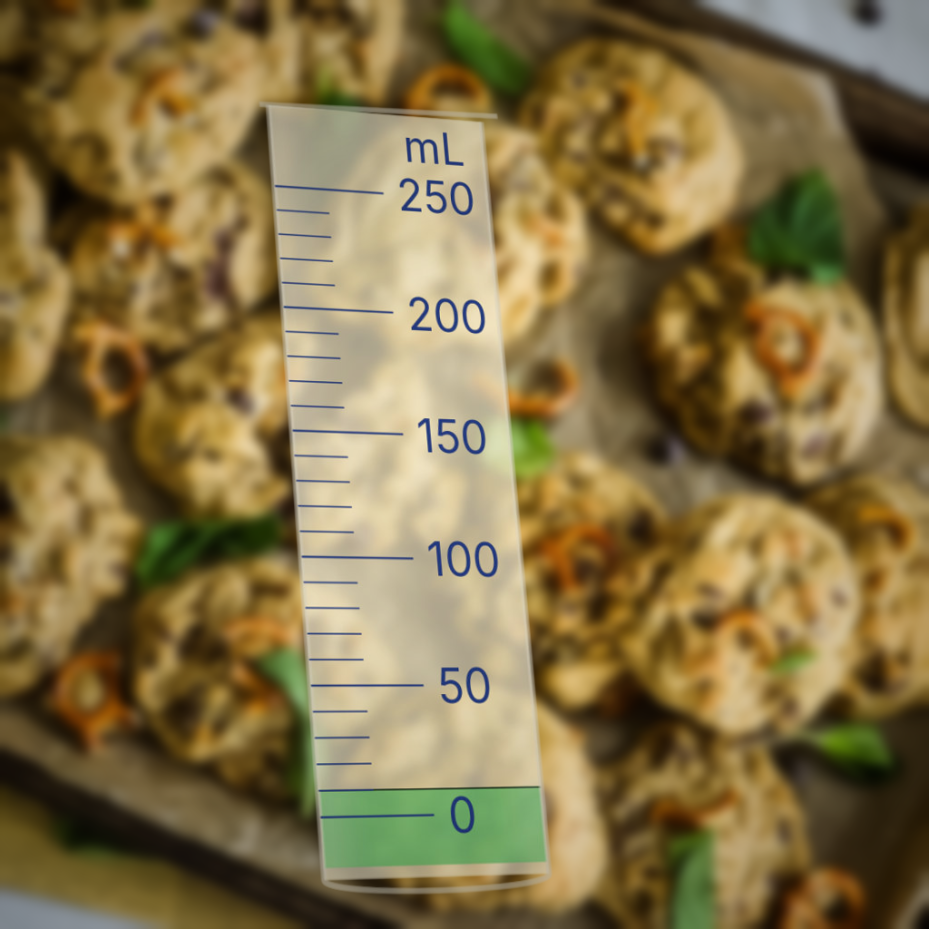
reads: **10** mL
